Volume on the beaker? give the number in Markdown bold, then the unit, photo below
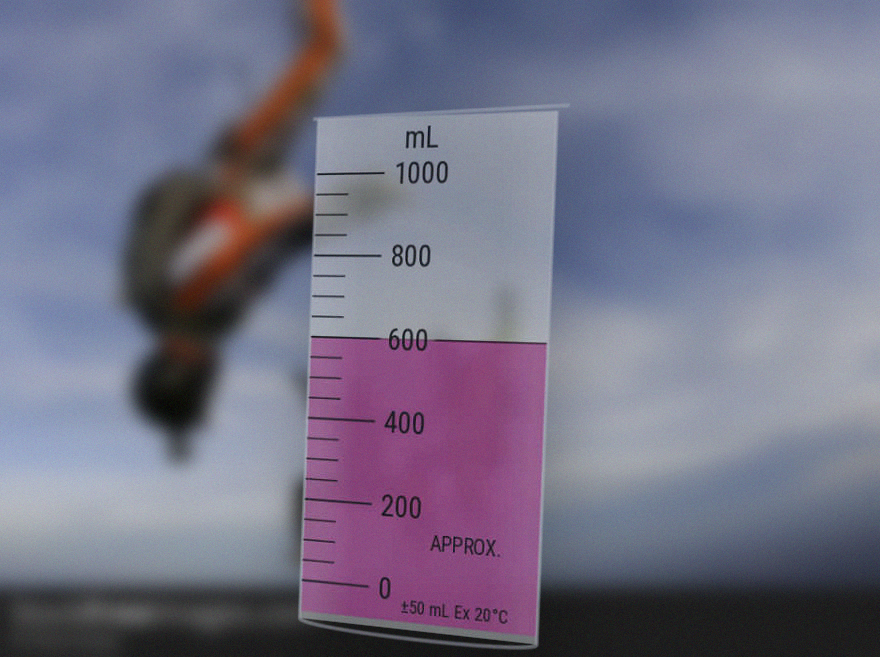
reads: **600** mL
